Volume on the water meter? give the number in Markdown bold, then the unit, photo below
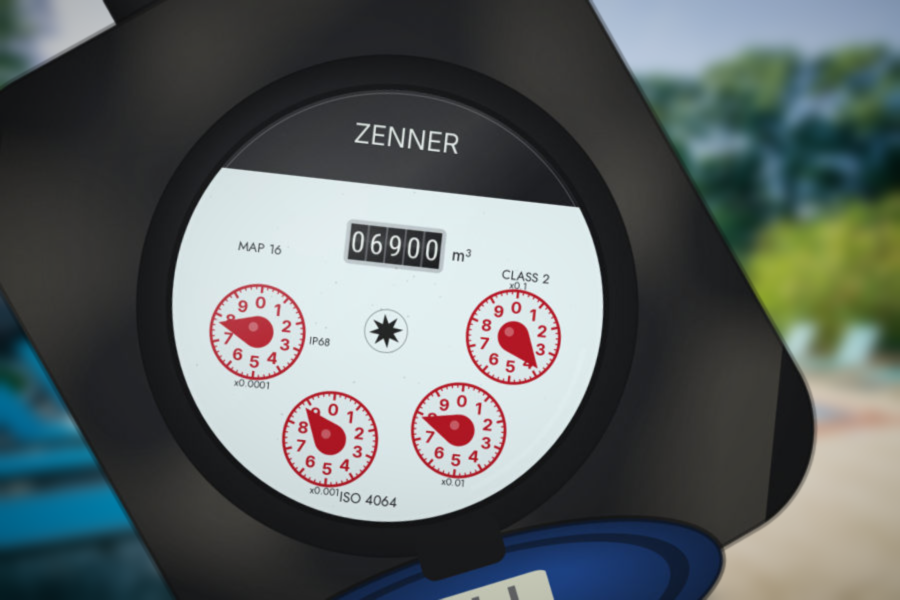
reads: **6900.3787** m³
